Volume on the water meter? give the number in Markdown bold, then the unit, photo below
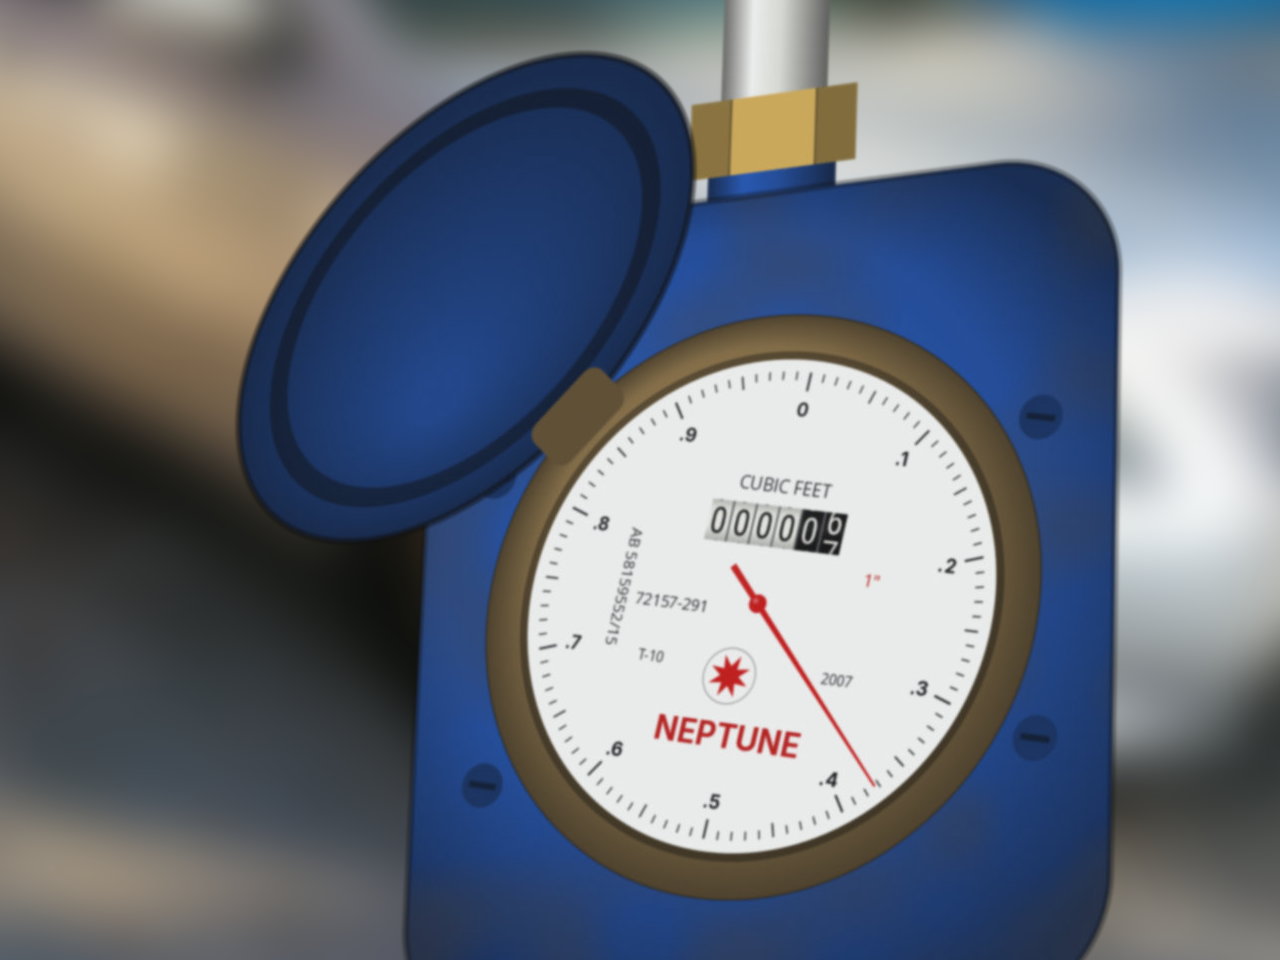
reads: **6.37** ft³
